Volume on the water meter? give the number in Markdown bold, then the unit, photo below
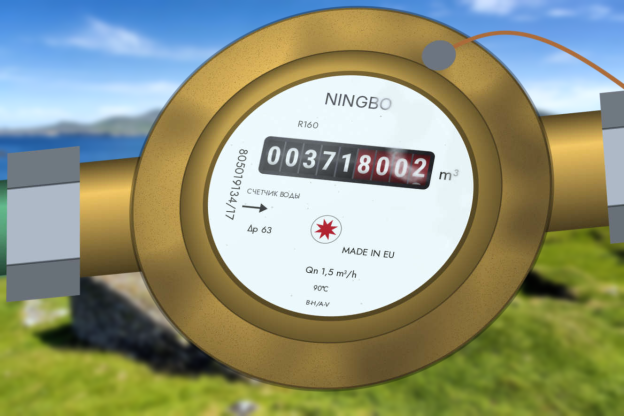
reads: **371.8002** m³
